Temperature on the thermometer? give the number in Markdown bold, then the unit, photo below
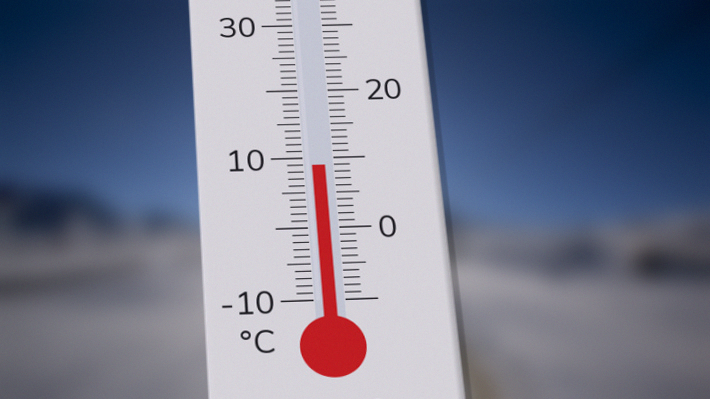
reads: **9** °C
